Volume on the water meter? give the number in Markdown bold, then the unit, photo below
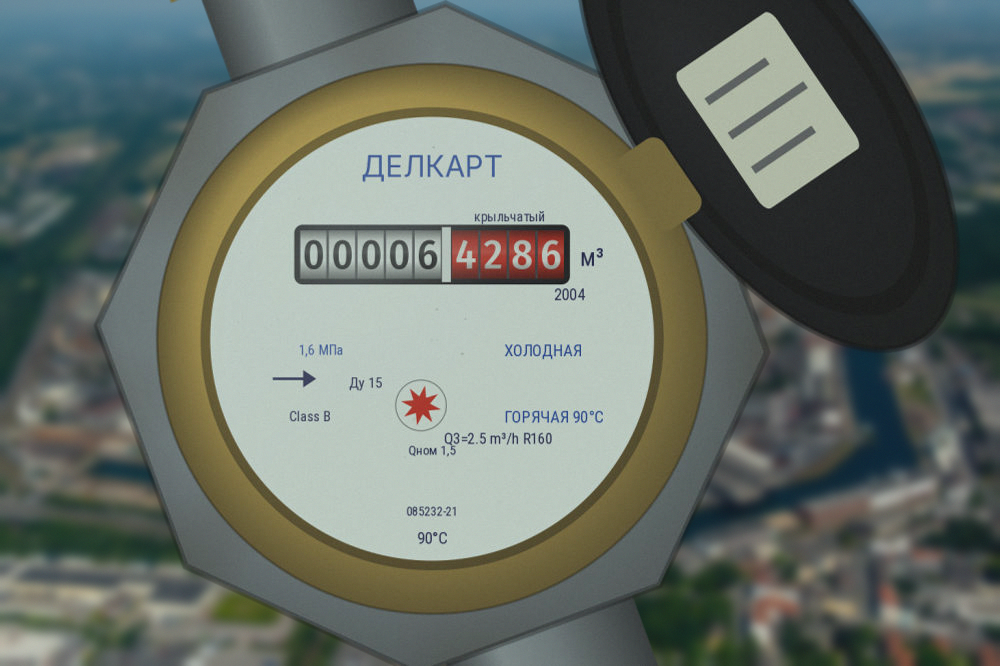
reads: **6.4286** m³
